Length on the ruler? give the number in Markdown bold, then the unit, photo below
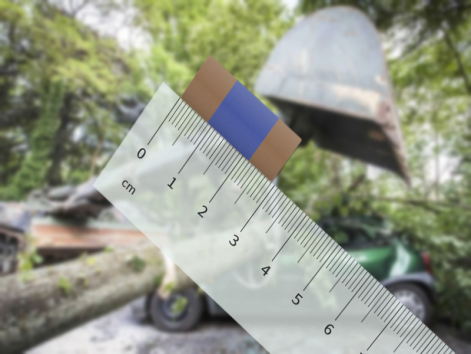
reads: **2.9** cm
